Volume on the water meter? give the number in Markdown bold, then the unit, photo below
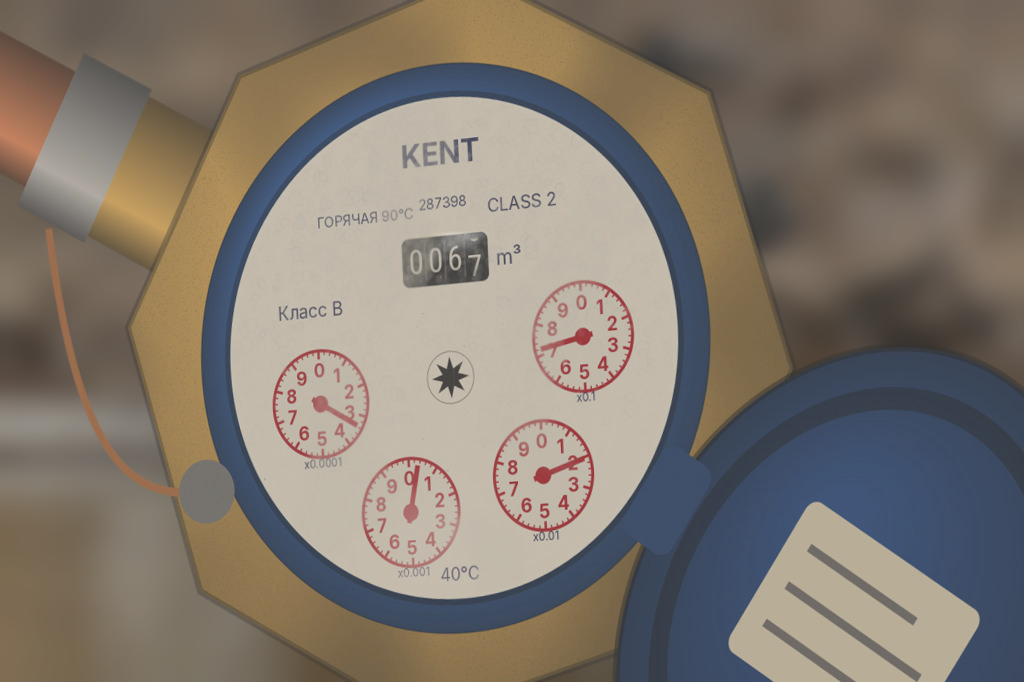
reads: **66.7203** m³
